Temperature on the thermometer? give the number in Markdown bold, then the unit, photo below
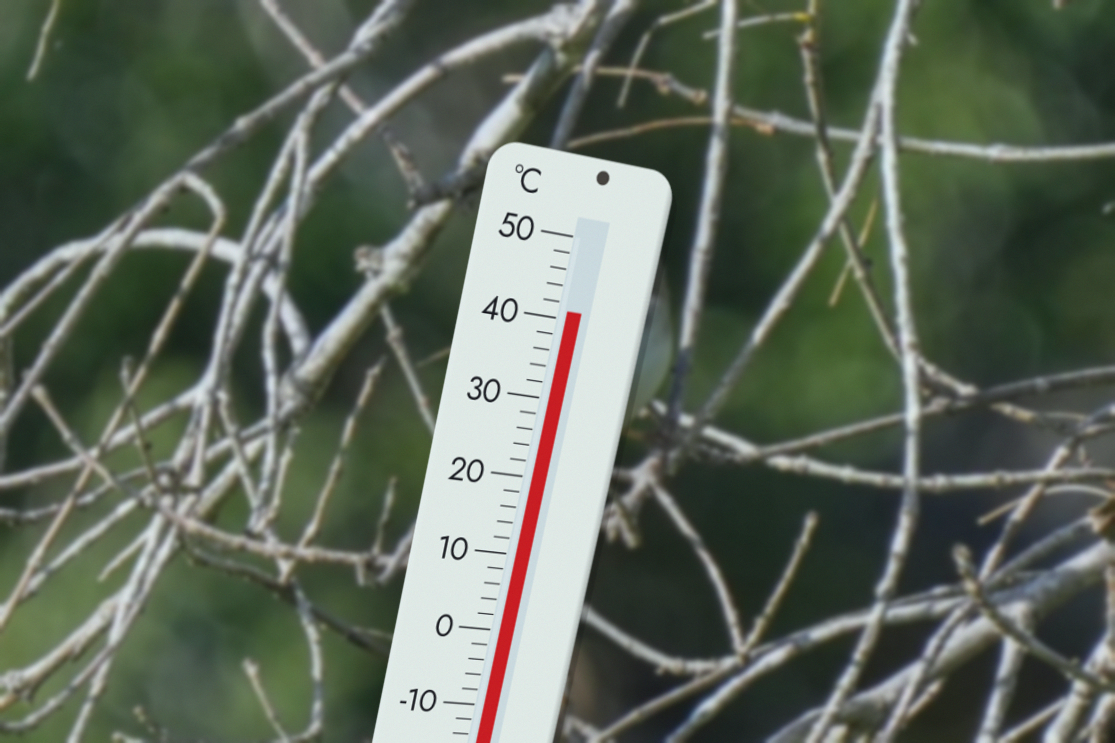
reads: **41** °C
